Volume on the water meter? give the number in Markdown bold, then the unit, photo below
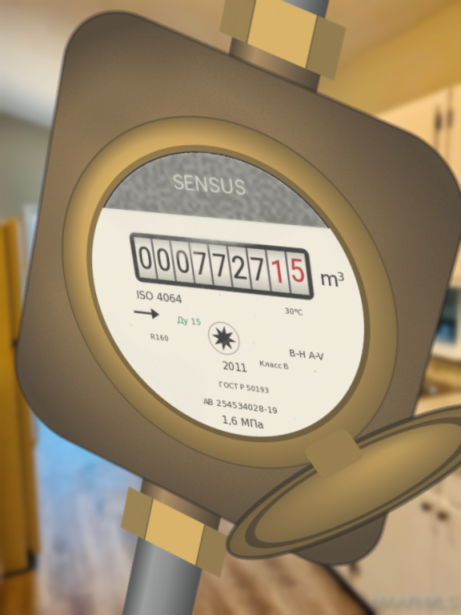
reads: **7727.15** m³
